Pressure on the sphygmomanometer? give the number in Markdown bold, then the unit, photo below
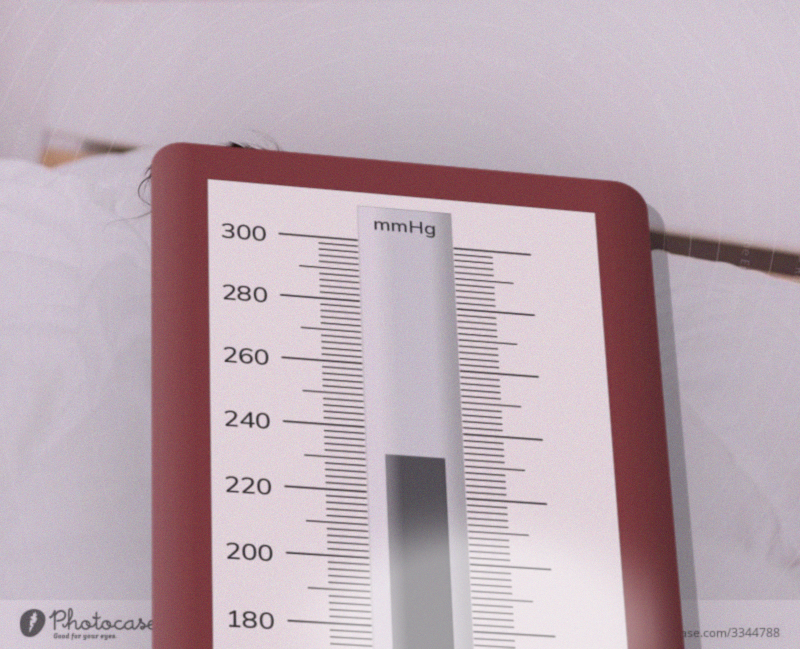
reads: **232** mmHg
